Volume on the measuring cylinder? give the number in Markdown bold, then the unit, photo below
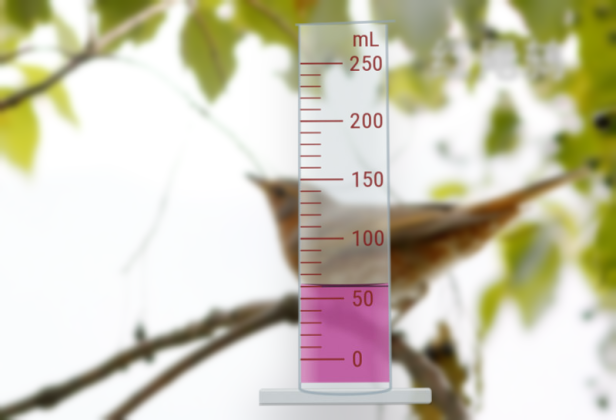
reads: **60** mL
